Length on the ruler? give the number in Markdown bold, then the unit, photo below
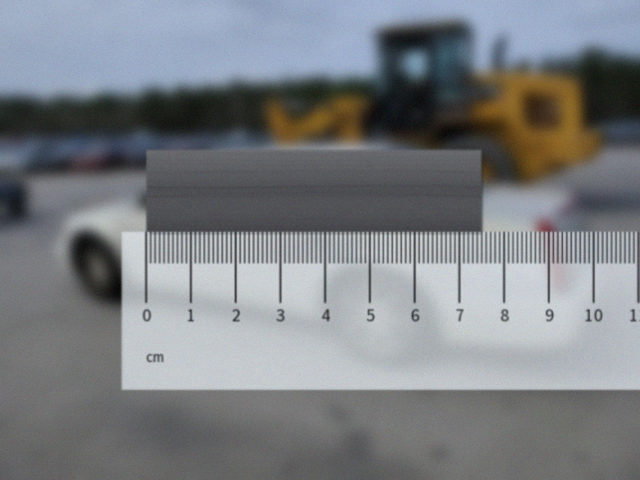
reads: **7.5** cm
